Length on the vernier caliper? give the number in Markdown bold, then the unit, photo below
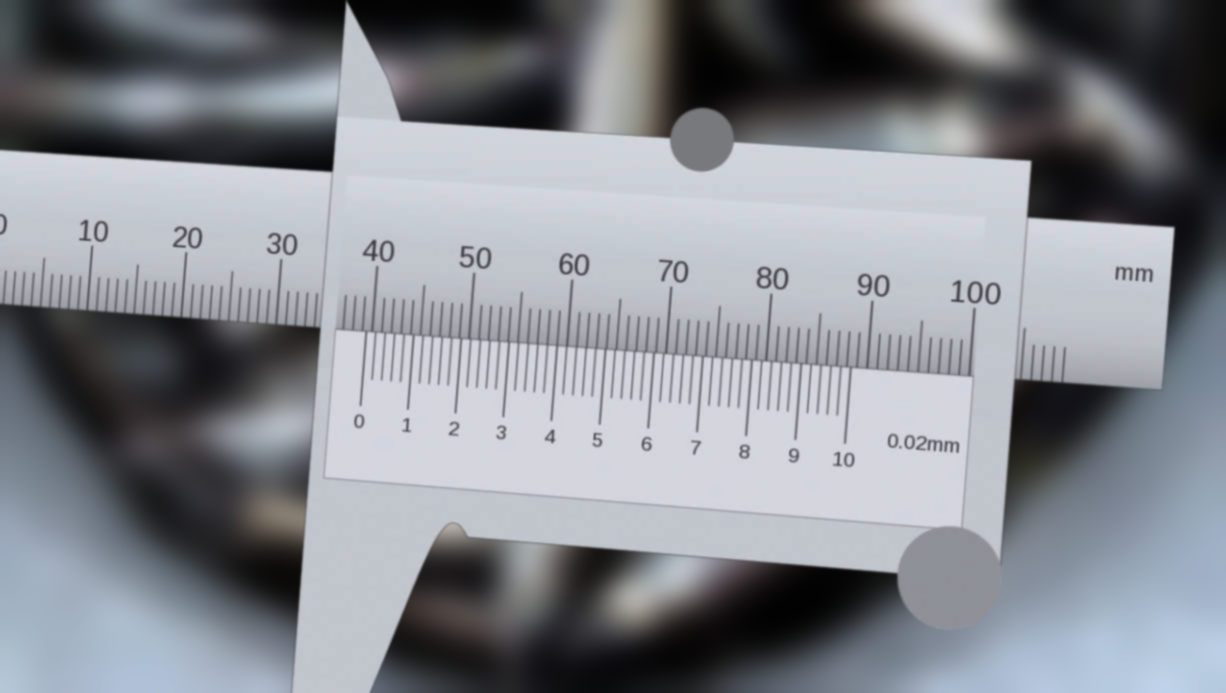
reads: **39.4** mm
